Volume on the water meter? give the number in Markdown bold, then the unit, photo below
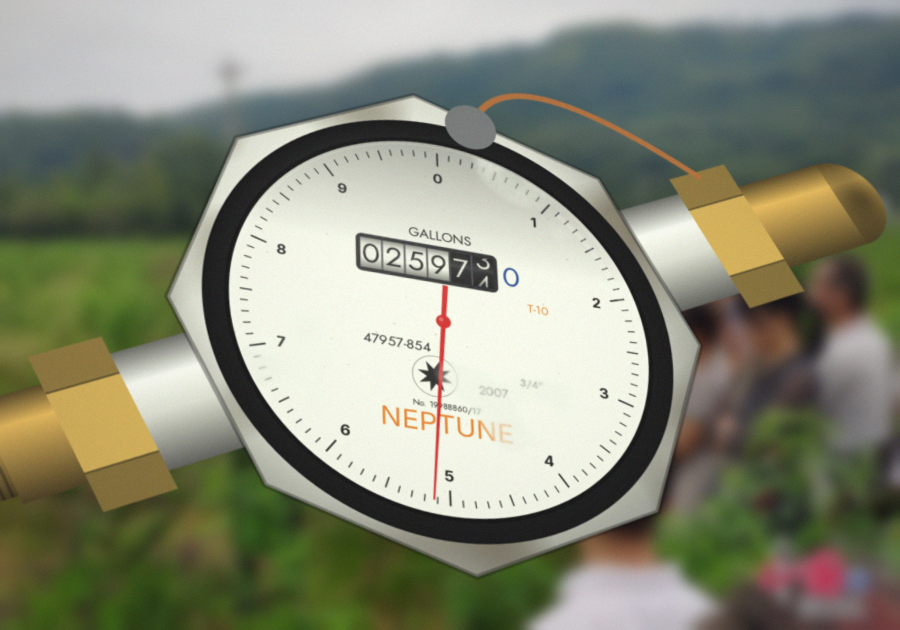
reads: **259735.1** gal
